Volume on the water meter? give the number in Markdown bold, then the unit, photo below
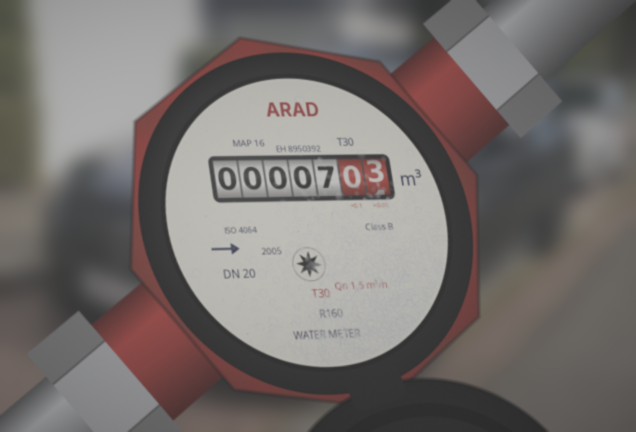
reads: **7.03** m³
